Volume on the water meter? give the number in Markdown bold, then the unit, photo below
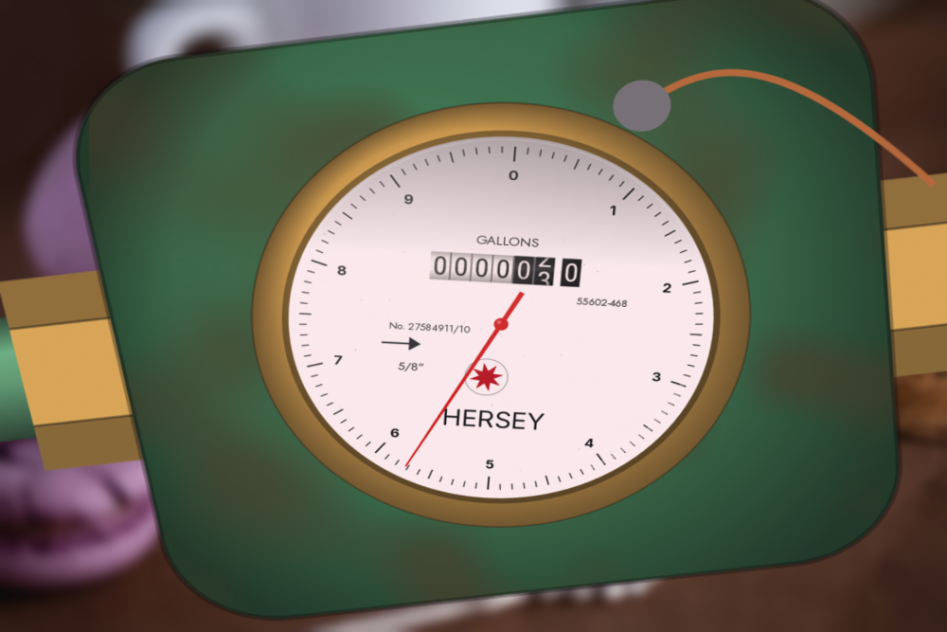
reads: **25.7** gal
